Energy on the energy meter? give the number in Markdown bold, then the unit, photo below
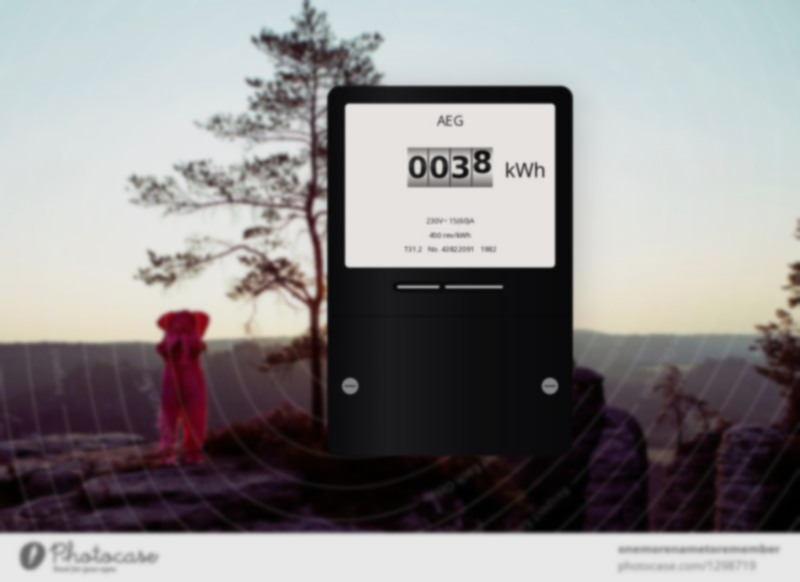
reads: **38** kWh
